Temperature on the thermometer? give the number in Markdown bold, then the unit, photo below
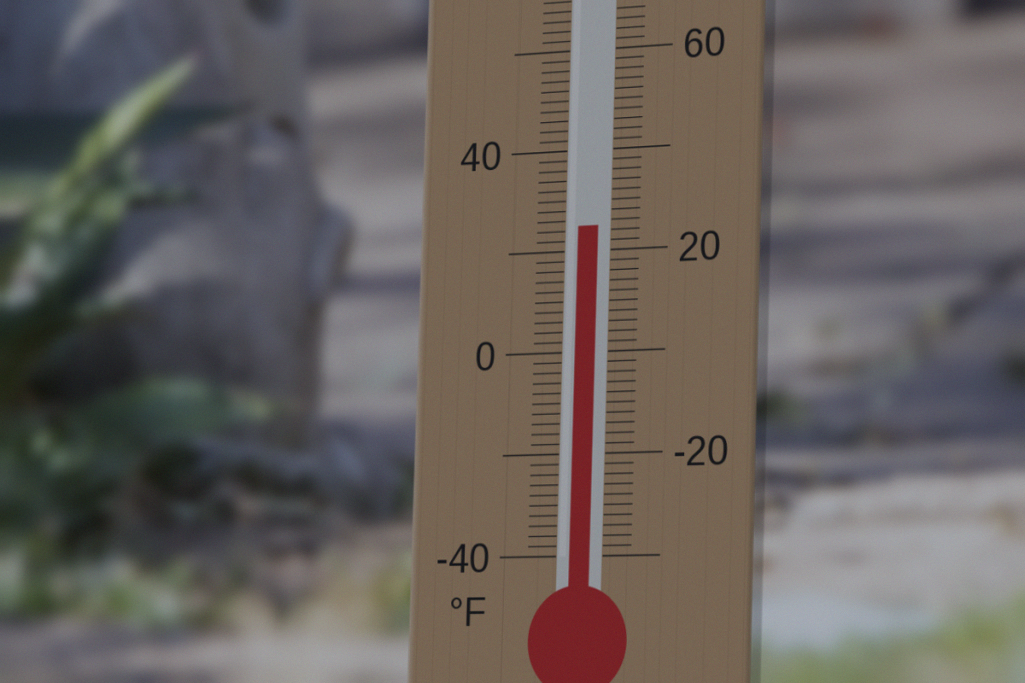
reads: **25** °F
